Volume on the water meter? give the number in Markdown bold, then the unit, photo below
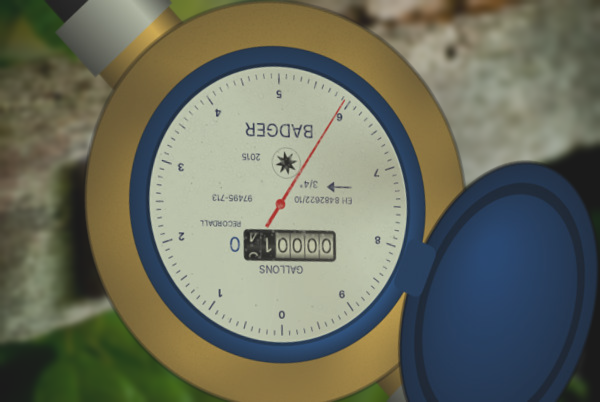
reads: **135.9** gal
